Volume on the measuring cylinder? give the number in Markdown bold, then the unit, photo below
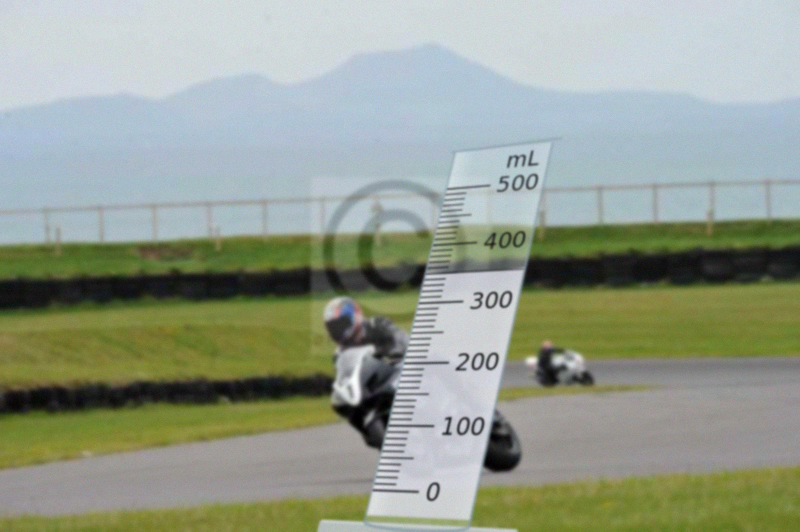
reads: **350** mL
